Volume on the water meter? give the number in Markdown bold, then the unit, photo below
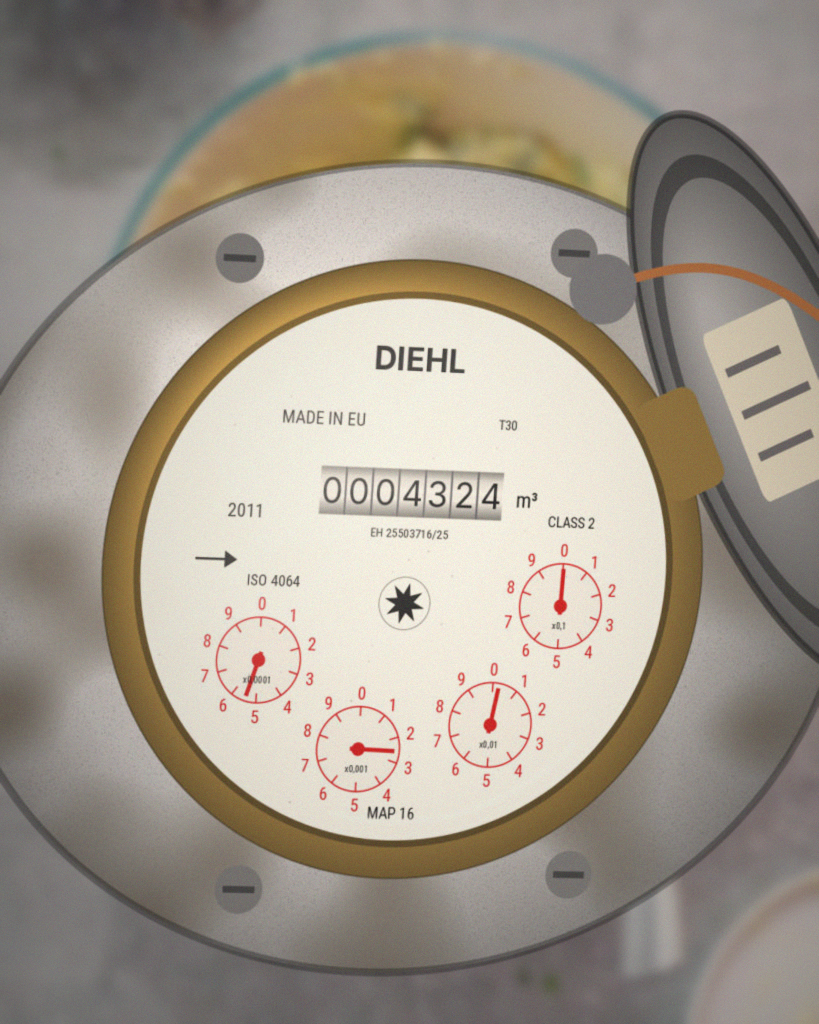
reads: **4324.0025** m³
